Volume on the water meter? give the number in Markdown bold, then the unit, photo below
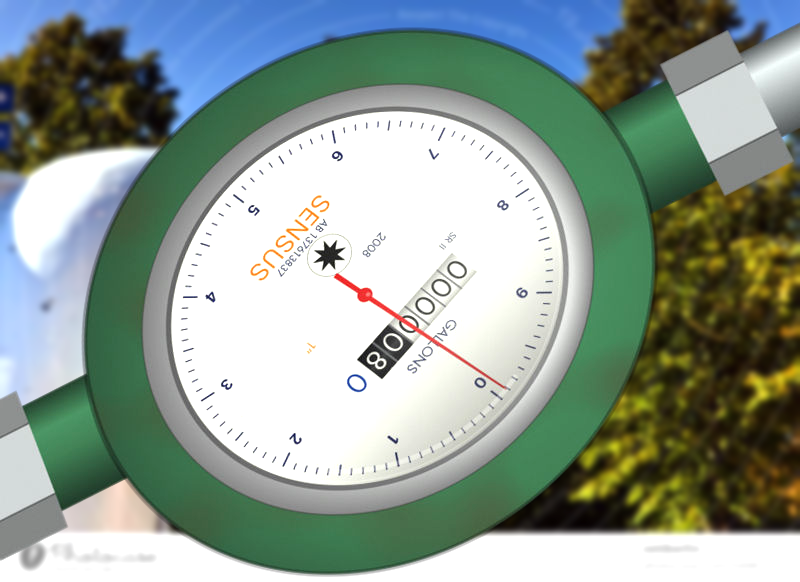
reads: **79.9** gal
